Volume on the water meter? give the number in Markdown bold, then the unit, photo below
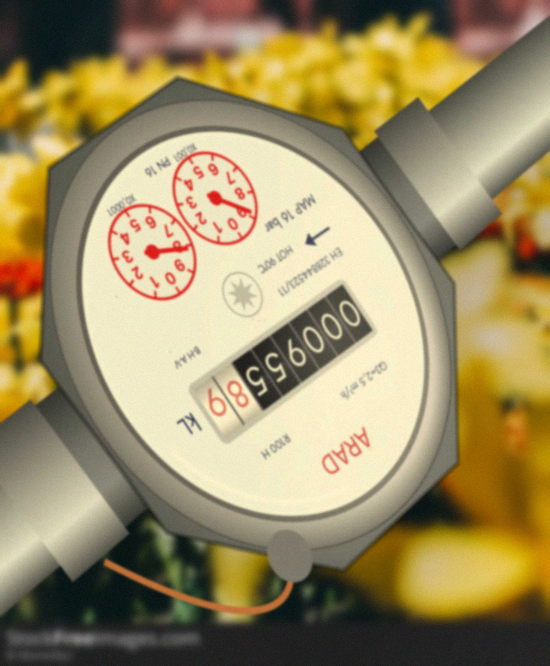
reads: **955.8888** kL
